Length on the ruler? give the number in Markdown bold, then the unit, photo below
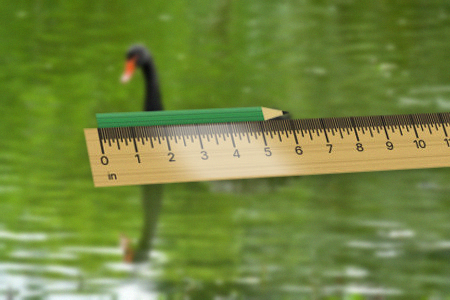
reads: **6** in
